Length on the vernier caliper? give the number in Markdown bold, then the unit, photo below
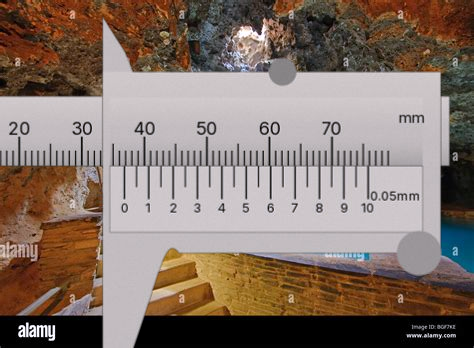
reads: **36.8** mm
